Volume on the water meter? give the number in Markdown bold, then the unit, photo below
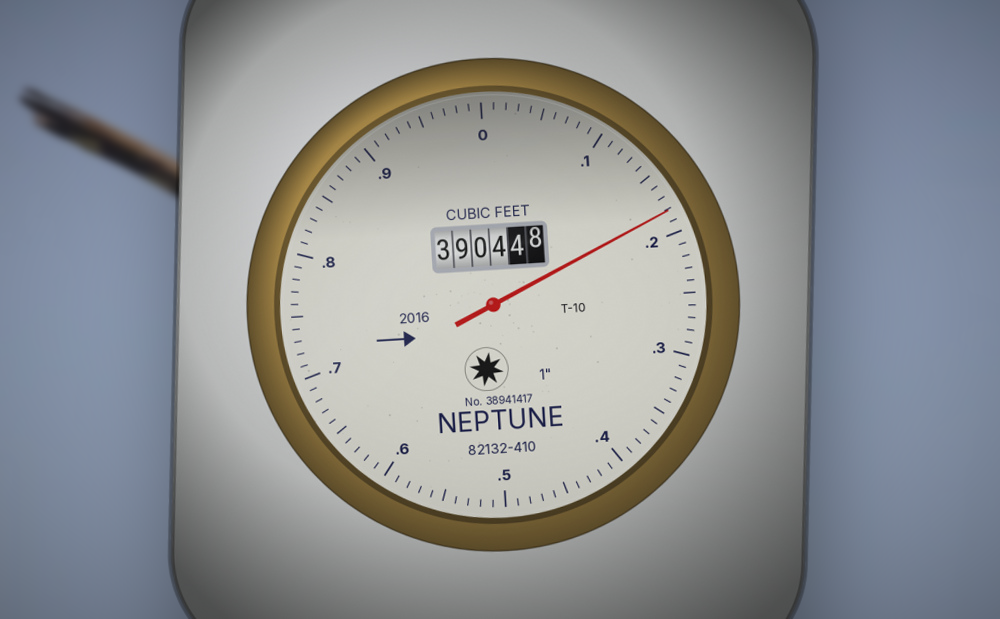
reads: **390448.18** ft³
